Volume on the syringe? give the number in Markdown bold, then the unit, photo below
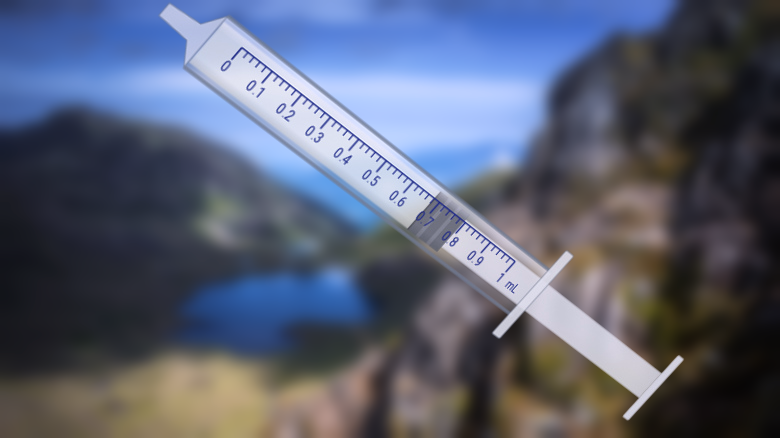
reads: **0.68** mL
